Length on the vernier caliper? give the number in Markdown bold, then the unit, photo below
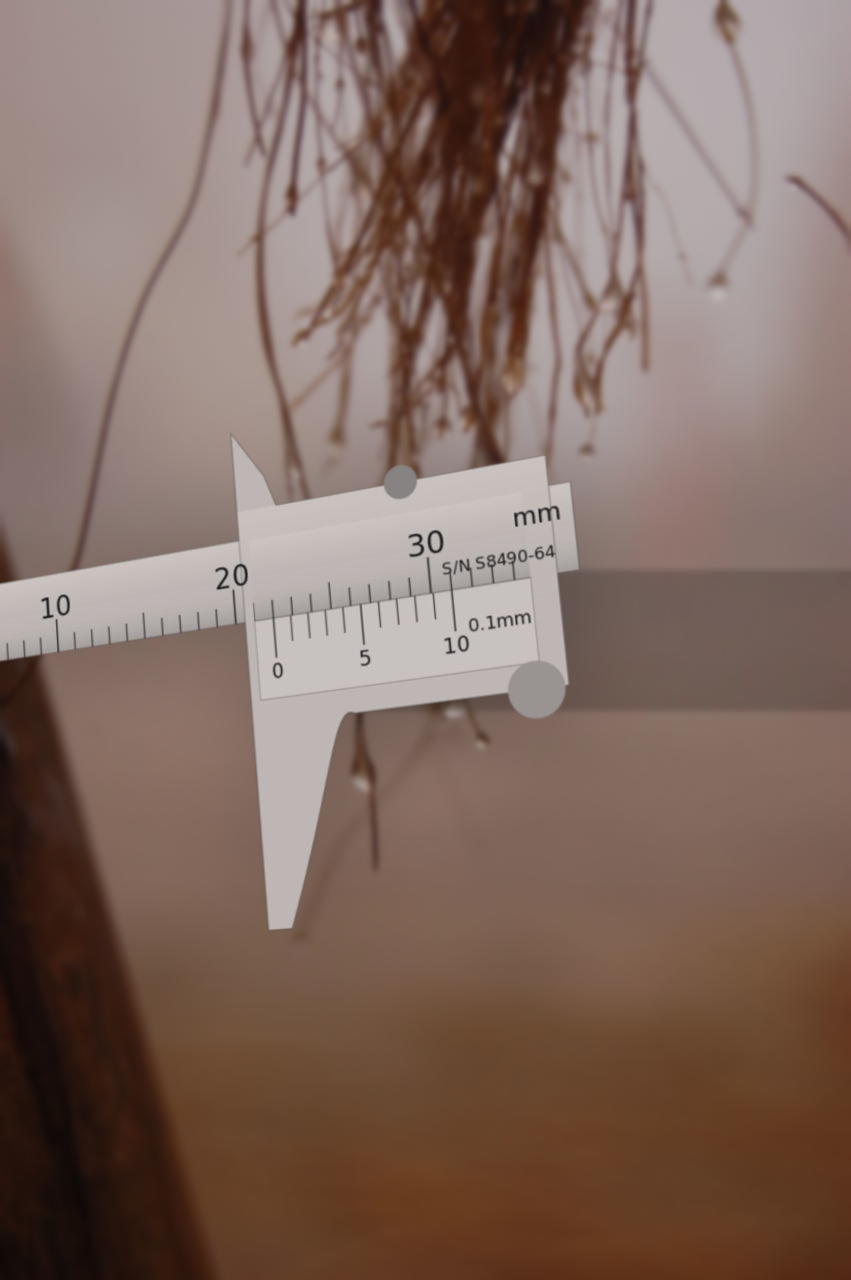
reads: **22.0** mm
